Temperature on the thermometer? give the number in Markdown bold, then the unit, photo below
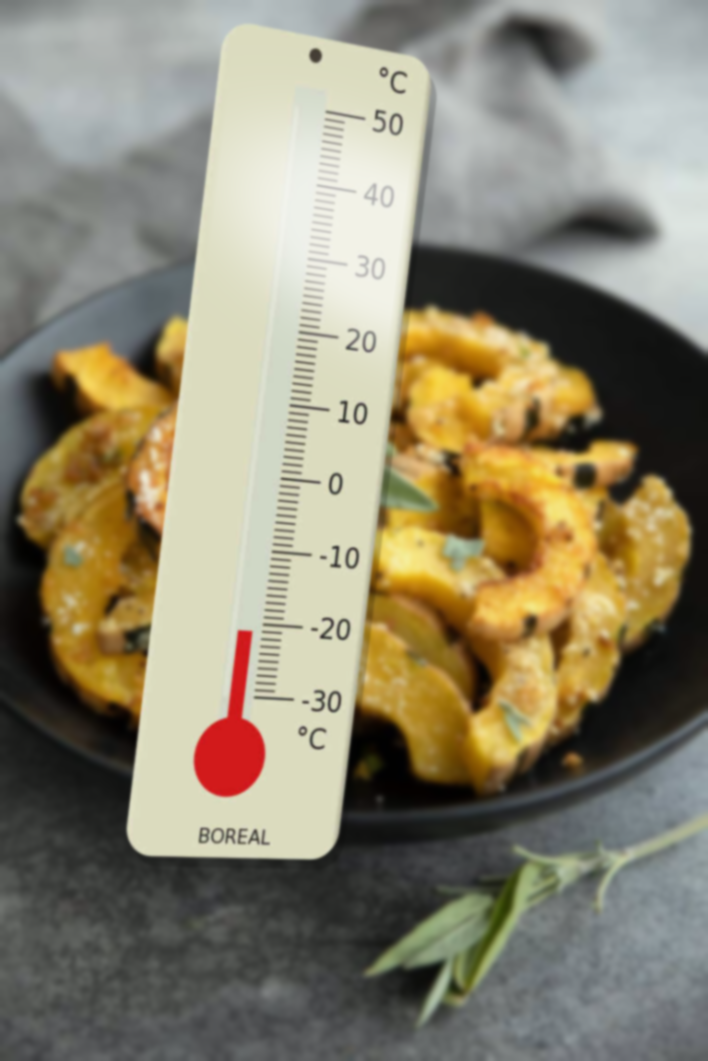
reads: **-21** °C
